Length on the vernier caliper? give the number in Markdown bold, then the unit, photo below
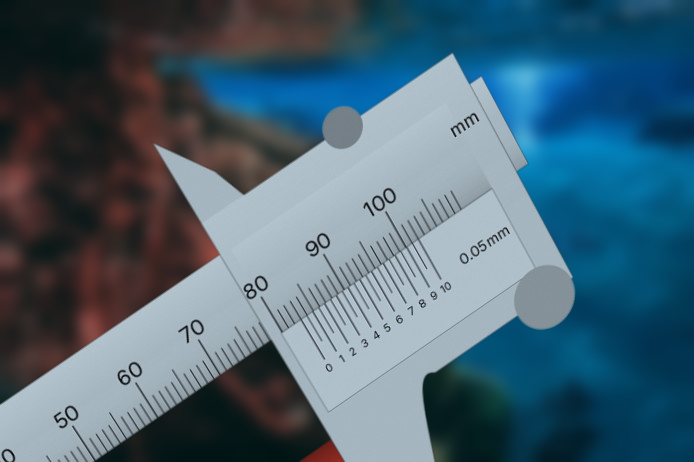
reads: **83.0** mm
